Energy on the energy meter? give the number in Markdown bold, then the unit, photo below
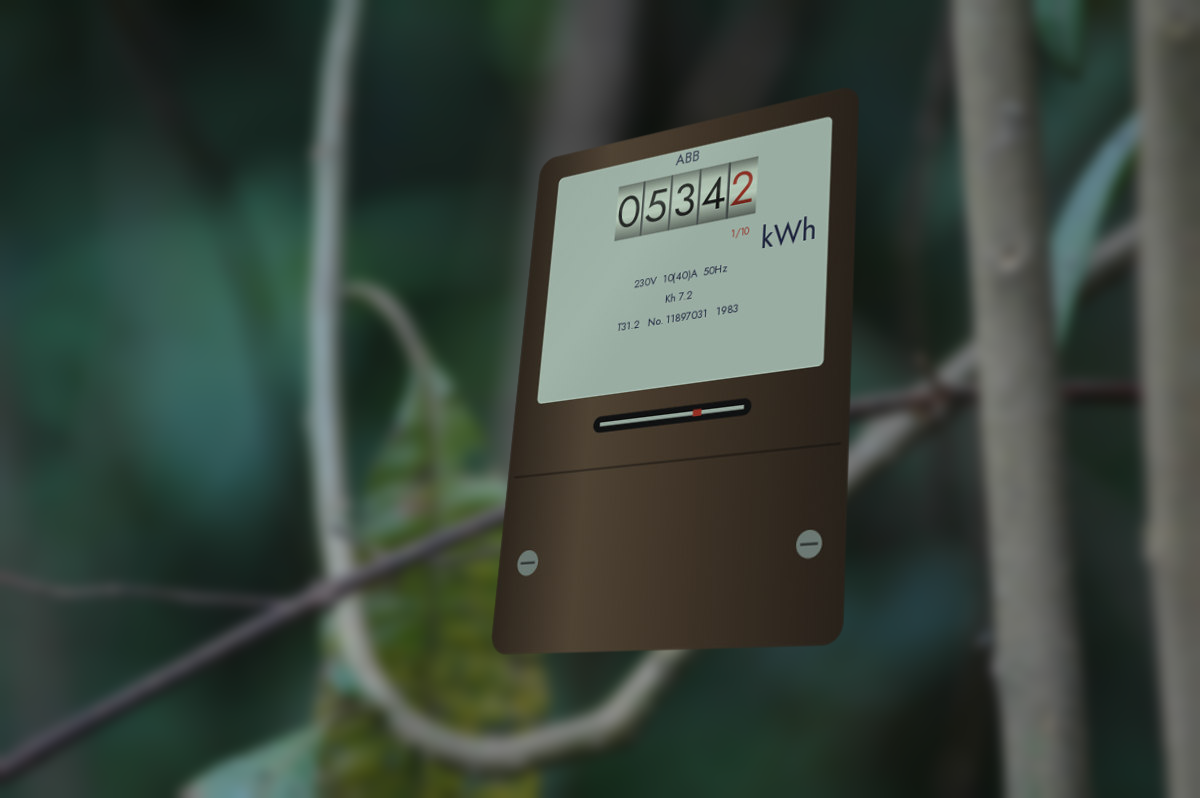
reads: **534.2** kWh
